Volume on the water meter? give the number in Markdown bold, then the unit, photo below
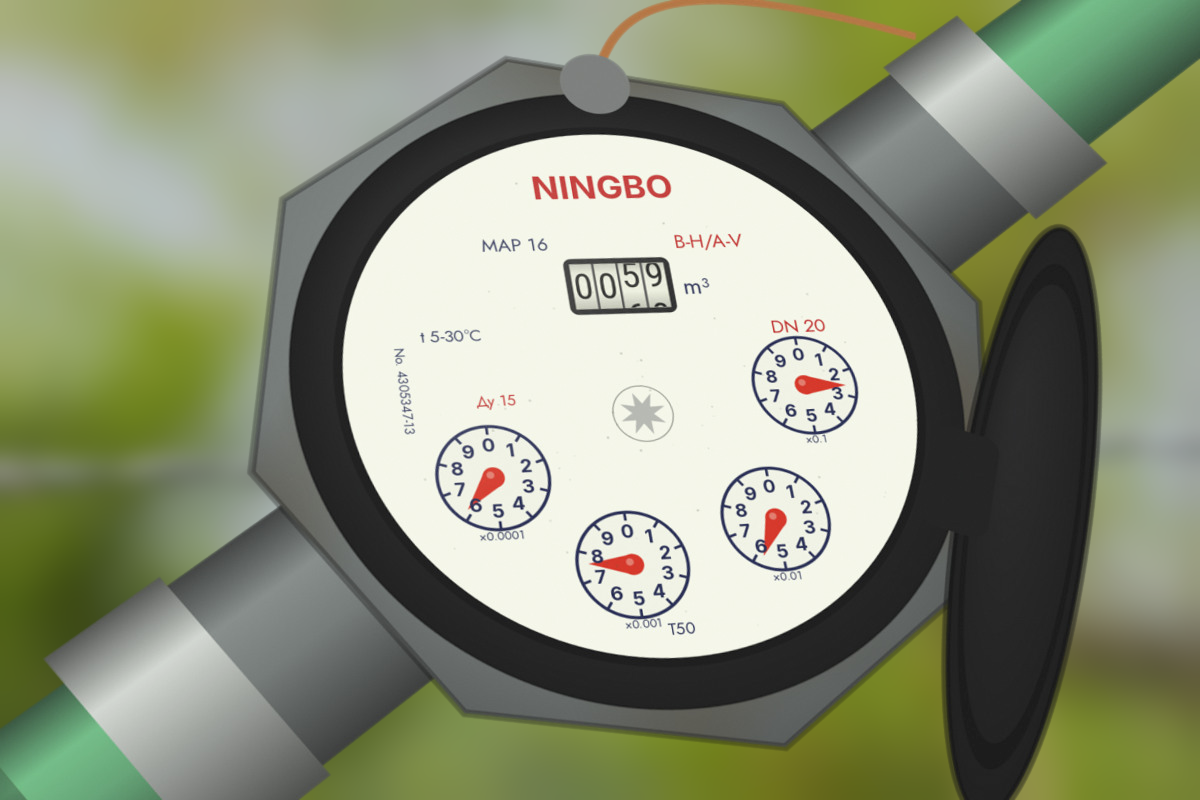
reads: **59.2576** m³
